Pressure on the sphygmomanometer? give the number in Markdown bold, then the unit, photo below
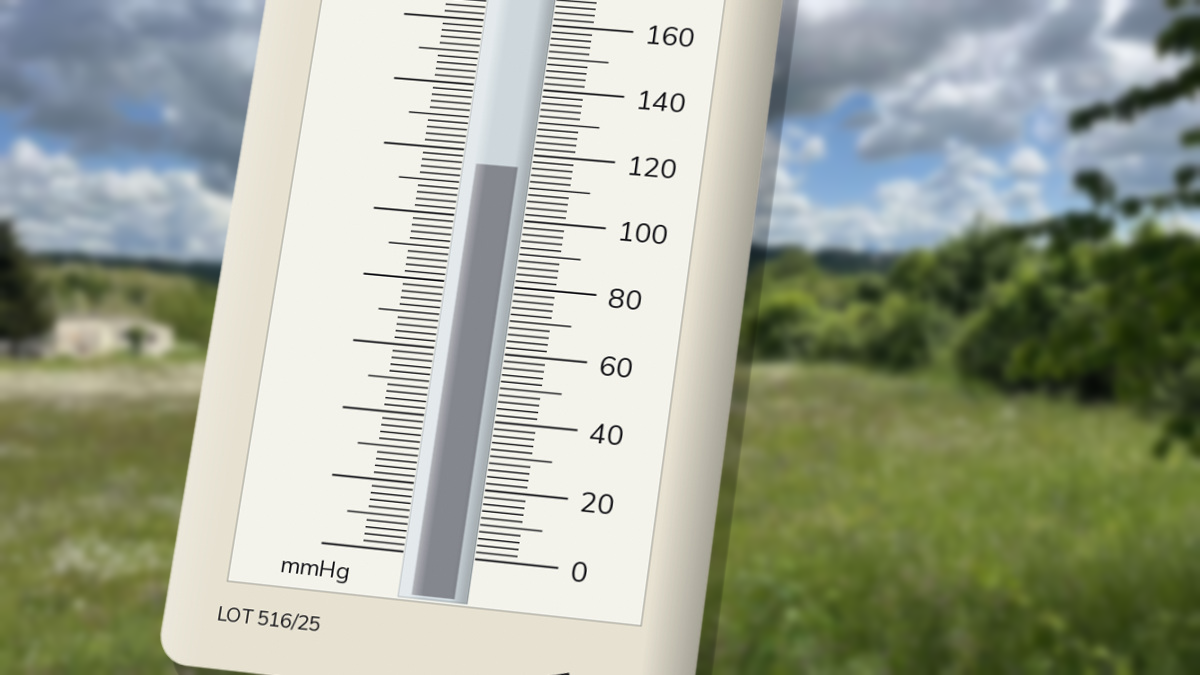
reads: **116** mmHg
